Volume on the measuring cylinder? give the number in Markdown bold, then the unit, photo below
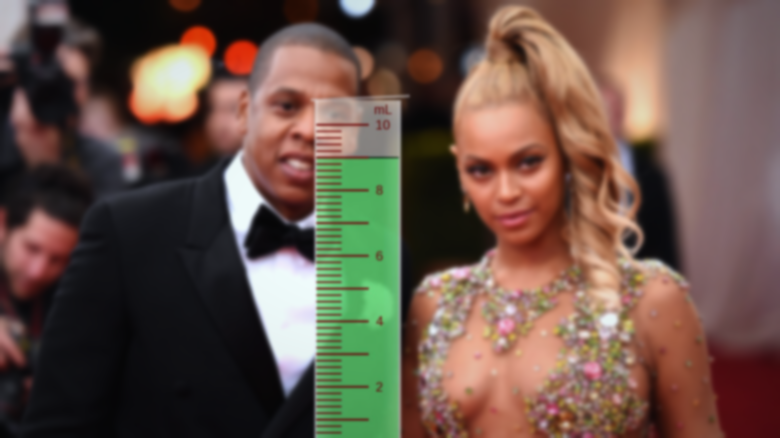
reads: **9** mL
